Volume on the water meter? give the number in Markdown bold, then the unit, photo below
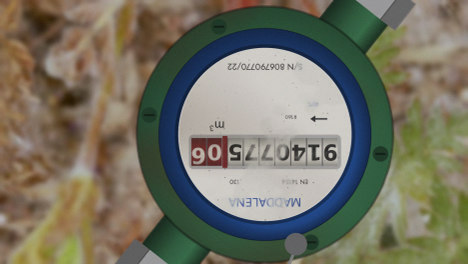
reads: **9140775.06** m³
